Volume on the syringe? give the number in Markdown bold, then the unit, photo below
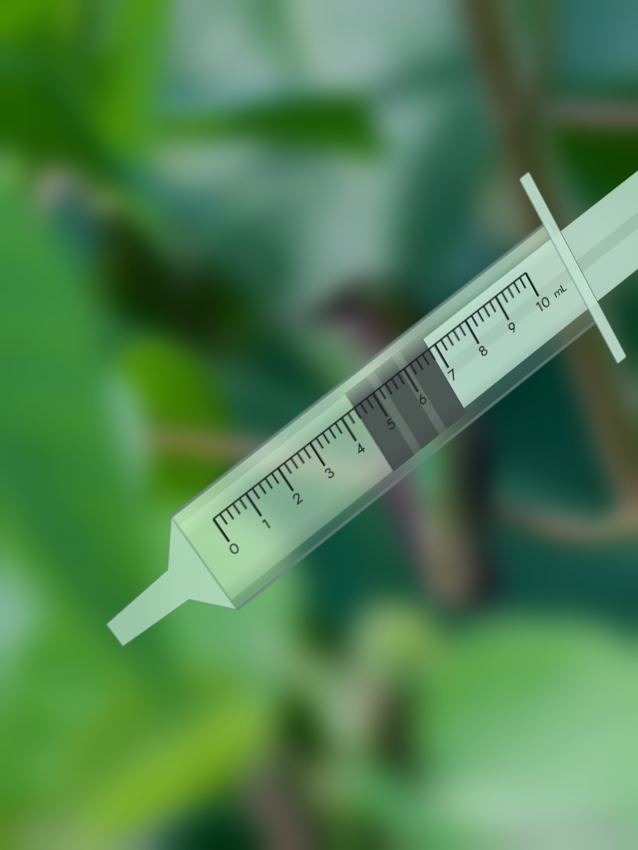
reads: **4.4** mL
